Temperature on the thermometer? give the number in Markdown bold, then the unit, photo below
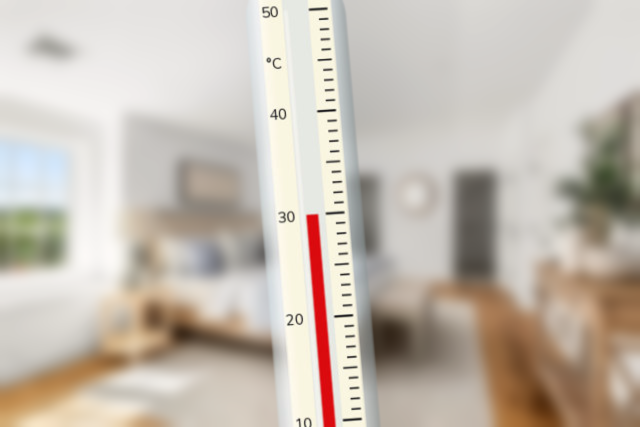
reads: **30** °C
